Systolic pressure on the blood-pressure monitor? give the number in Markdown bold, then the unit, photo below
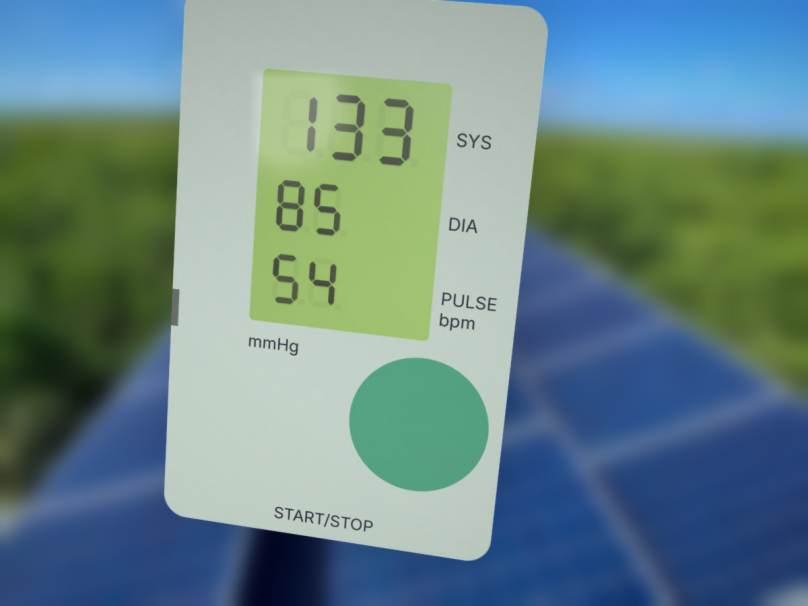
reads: **133** mmHg
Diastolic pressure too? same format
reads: **85** mmHg
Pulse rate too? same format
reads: **54** bpm
